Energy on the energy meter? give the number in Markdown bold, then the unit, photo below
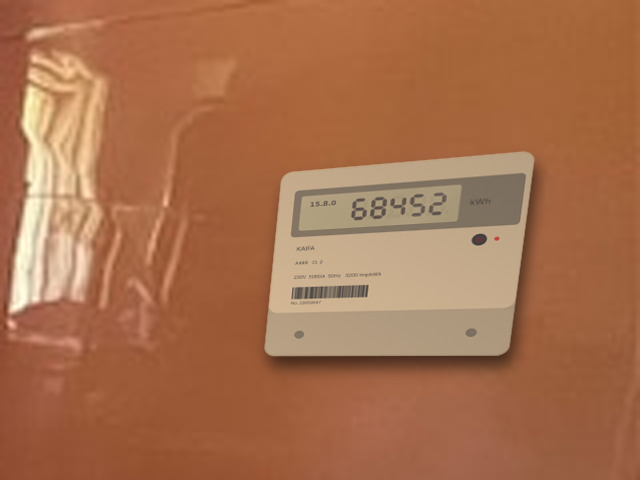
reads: **68452** kWh
